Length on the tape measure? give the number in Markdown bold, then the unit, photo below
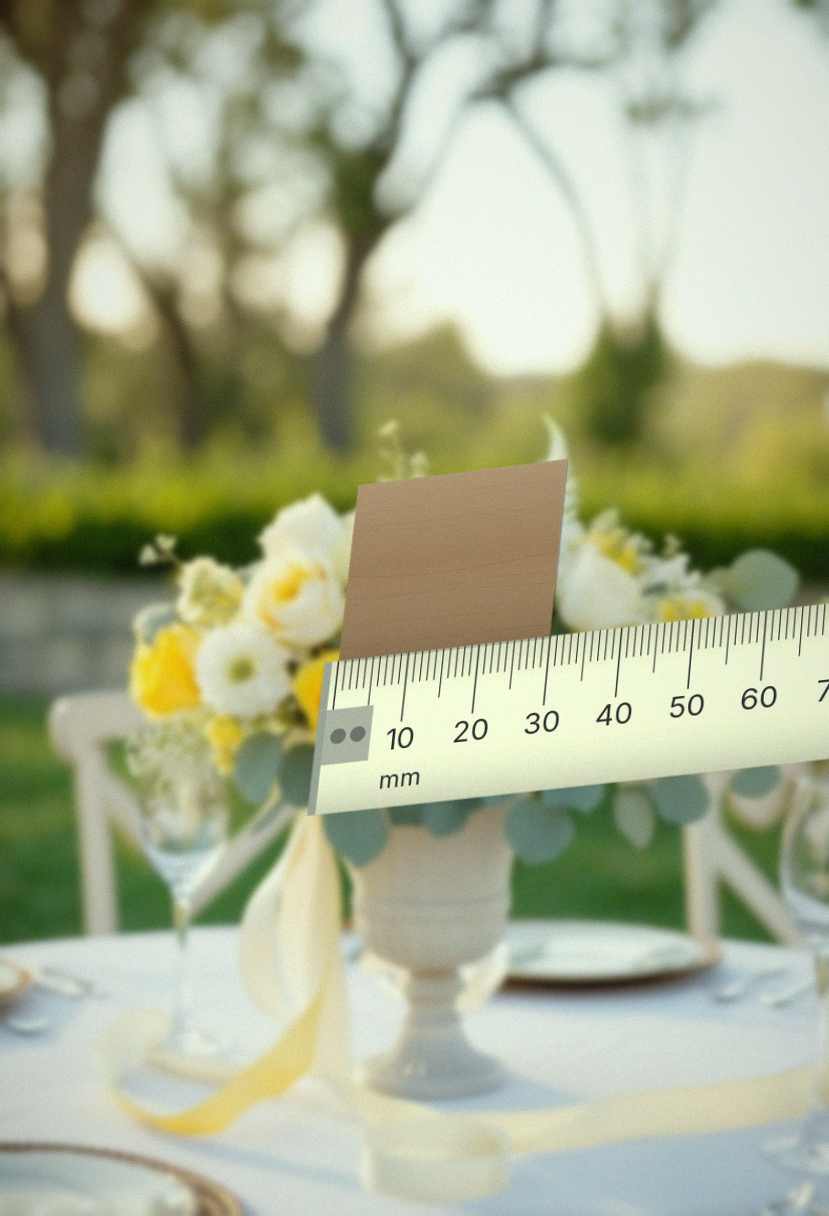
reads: **30** mm
